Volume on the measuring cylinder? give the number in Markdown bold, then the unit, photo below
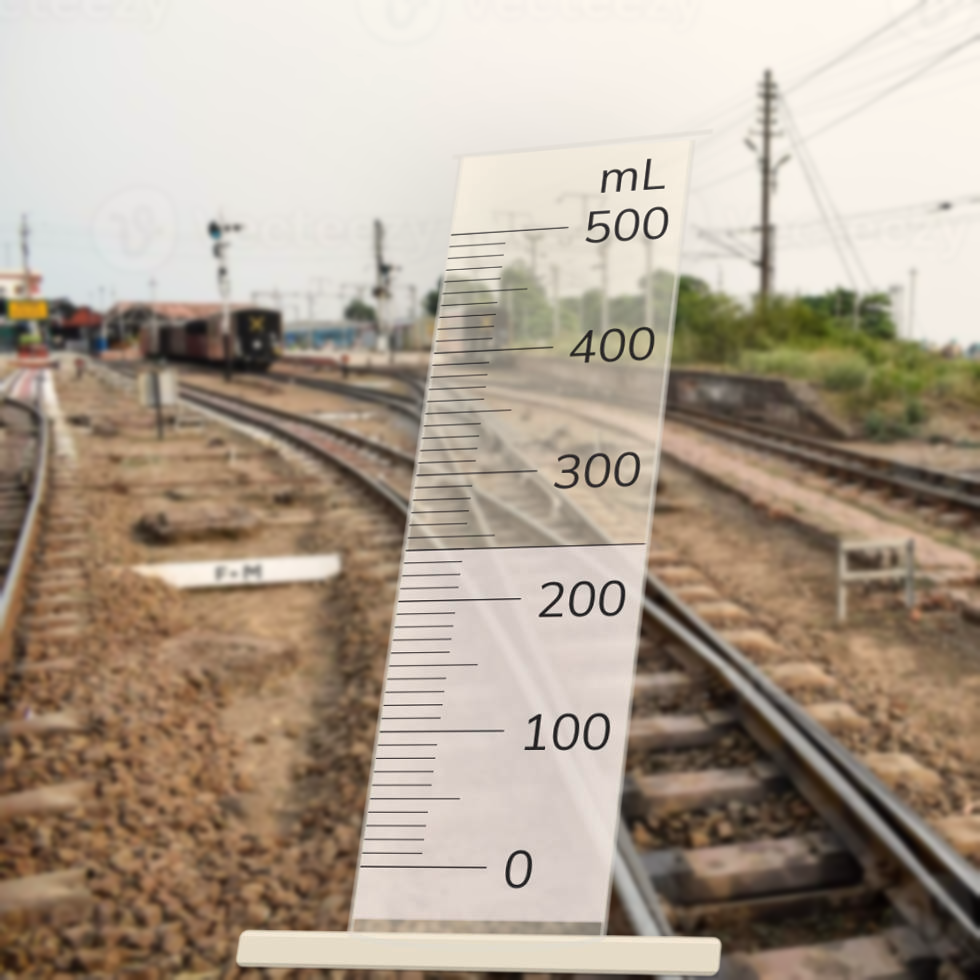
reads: **240** mL
